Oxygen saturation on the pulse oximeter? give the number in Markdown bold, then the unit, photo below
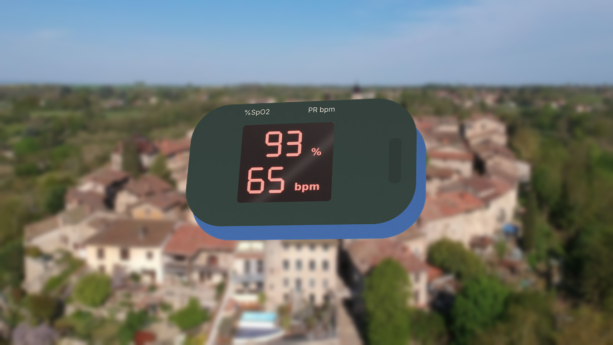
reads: **93** %
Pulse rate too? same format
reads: **65** bpm
